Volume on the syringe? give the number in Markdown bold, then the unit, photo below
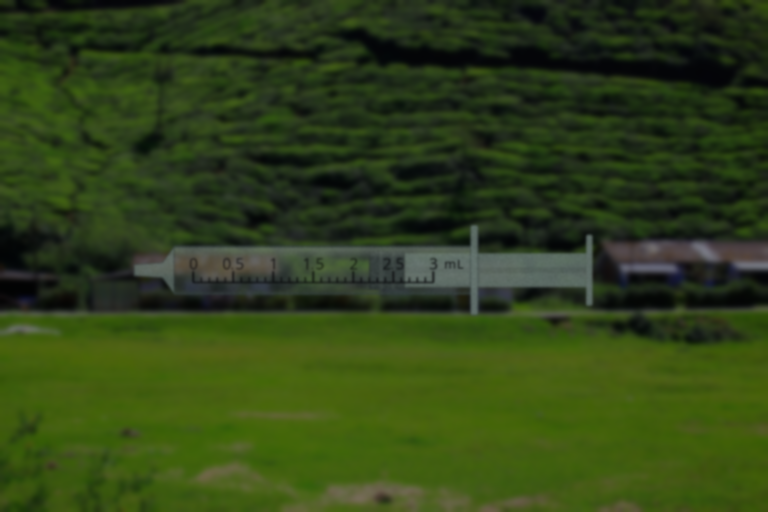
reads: **2.2** mL
